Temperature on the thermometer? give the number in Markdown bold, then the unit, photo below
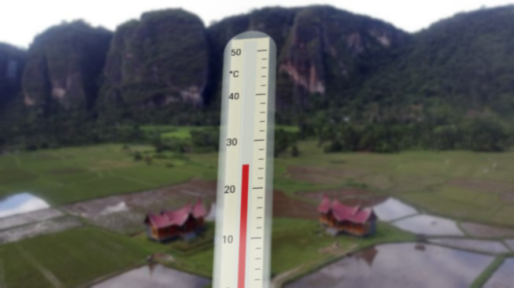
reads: **25** °C
